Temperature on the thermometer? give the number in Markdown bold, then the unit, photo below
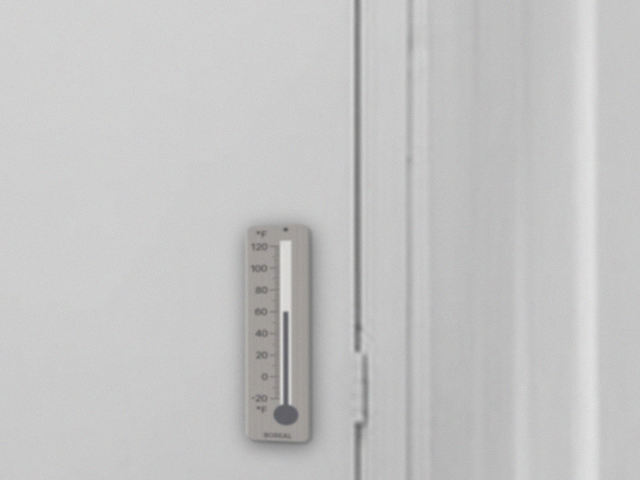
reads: **60** °F
